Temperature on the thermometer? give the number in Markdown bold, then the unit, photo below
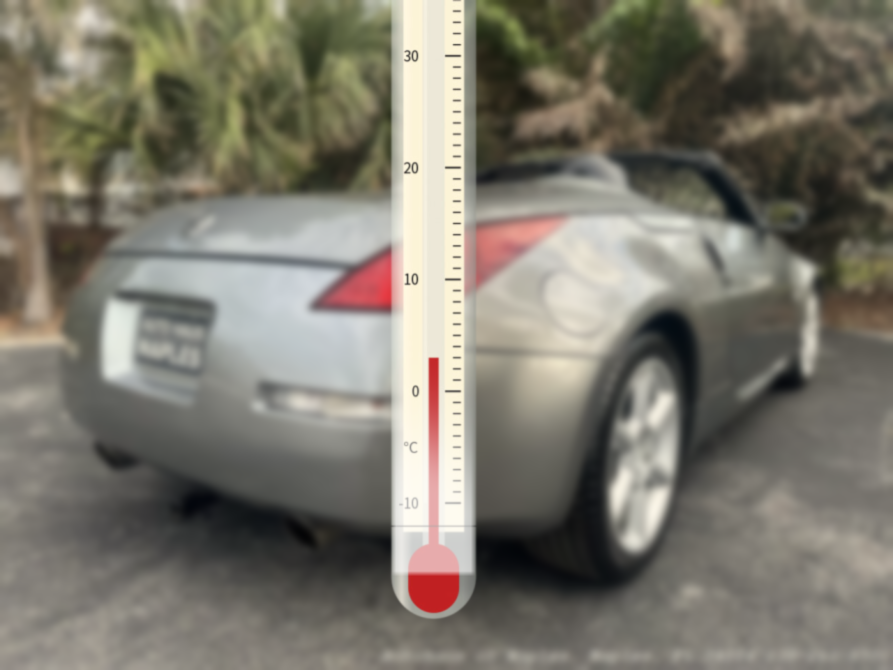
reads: **3** °C
